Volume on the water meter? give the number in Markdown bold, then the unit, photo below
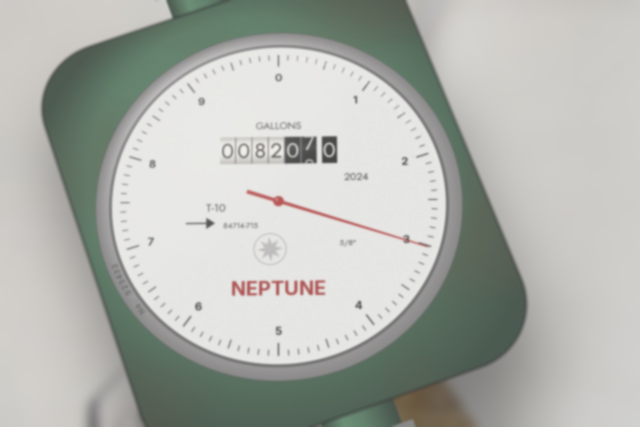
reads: **82073.0** gal
